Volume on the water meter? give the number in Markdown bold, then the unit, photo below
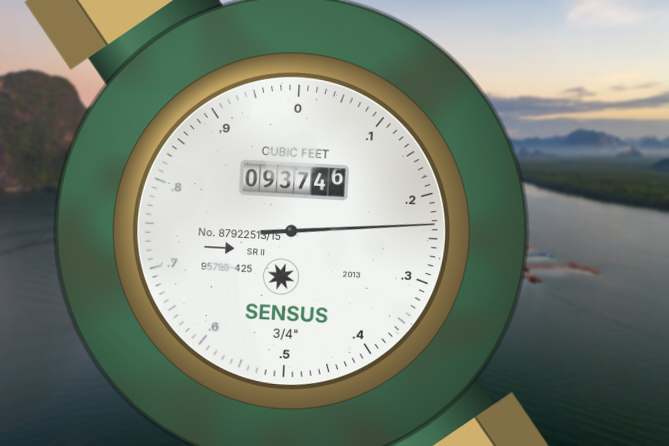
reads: **93746.23** ft³
